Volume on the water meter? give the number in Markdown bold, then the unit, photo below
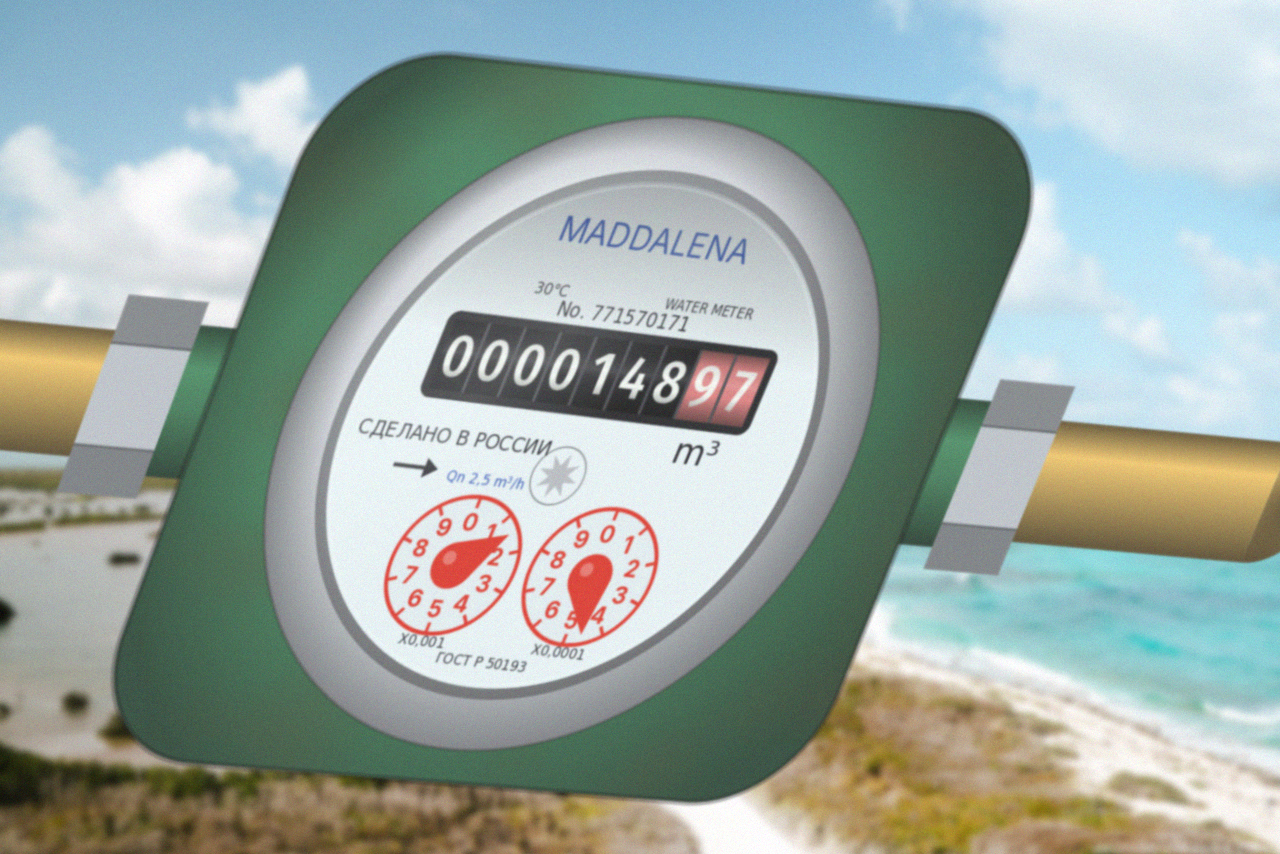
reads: **148.9714** m³
